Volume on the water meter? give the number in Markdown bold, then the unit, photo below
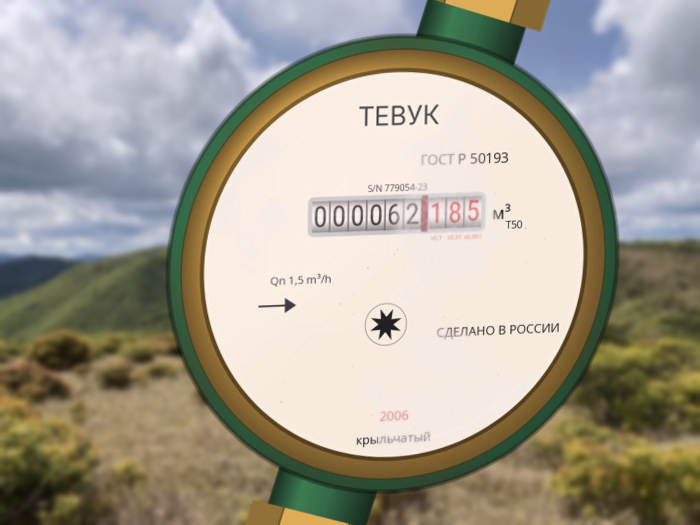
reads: **62.185** m³
